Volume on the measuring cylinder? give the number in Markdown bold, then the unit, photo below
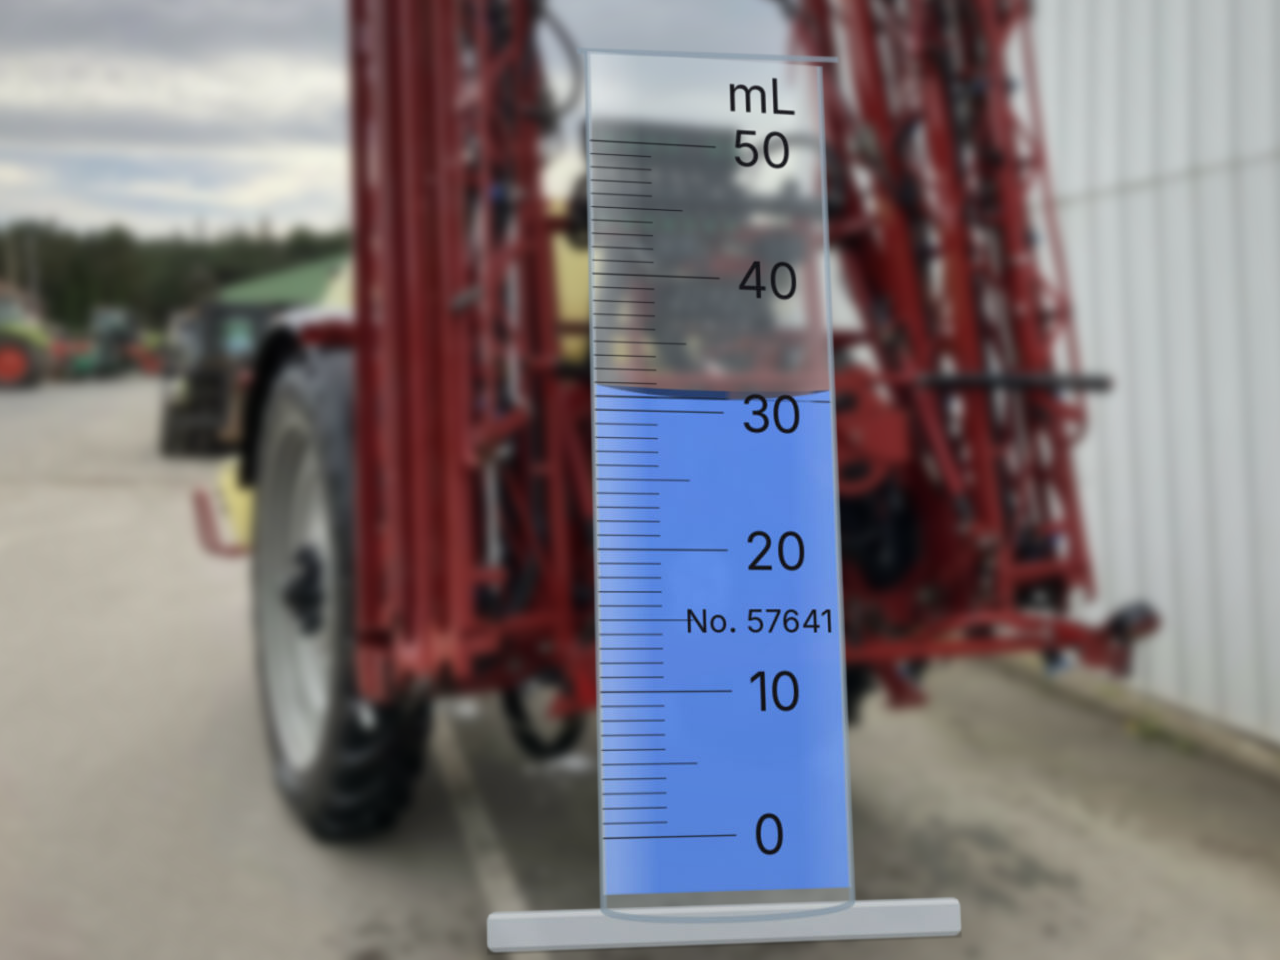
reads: **31** mL
